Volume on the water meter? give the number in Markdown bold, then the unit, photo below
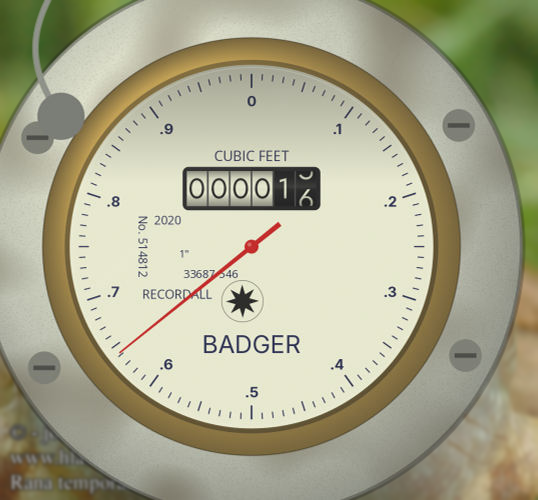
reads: **15.64** ft³
